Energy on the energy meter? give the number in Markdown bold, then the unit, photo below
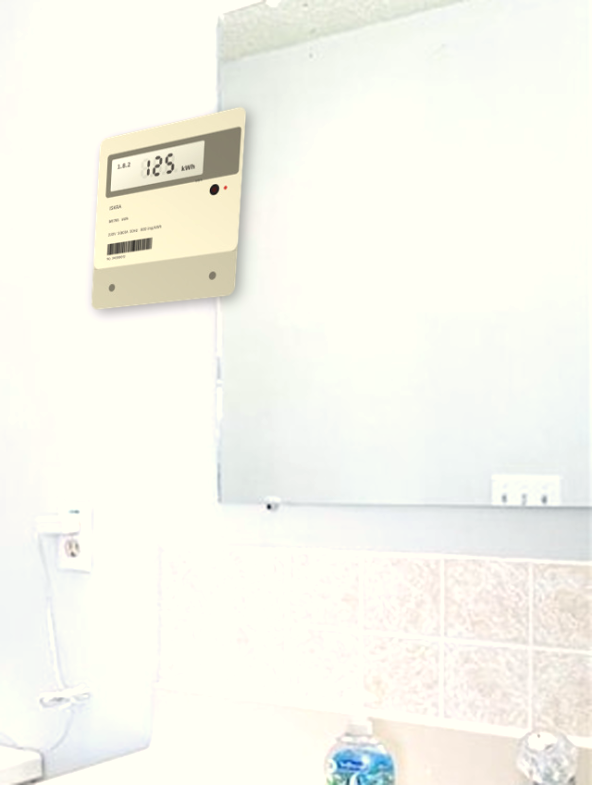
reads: **125** kWh
